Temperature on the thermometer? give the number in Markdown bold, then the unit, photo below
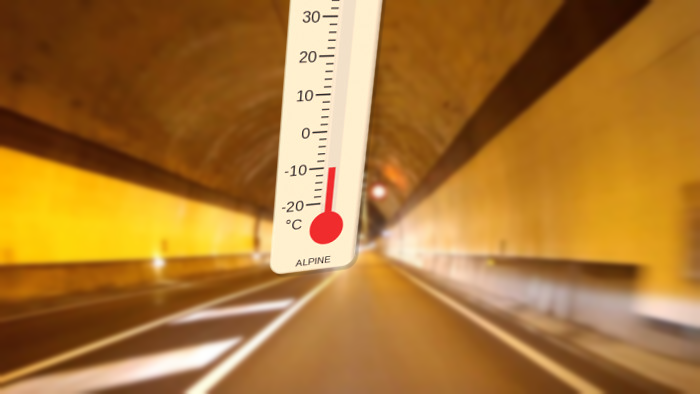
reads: **-10** °C
